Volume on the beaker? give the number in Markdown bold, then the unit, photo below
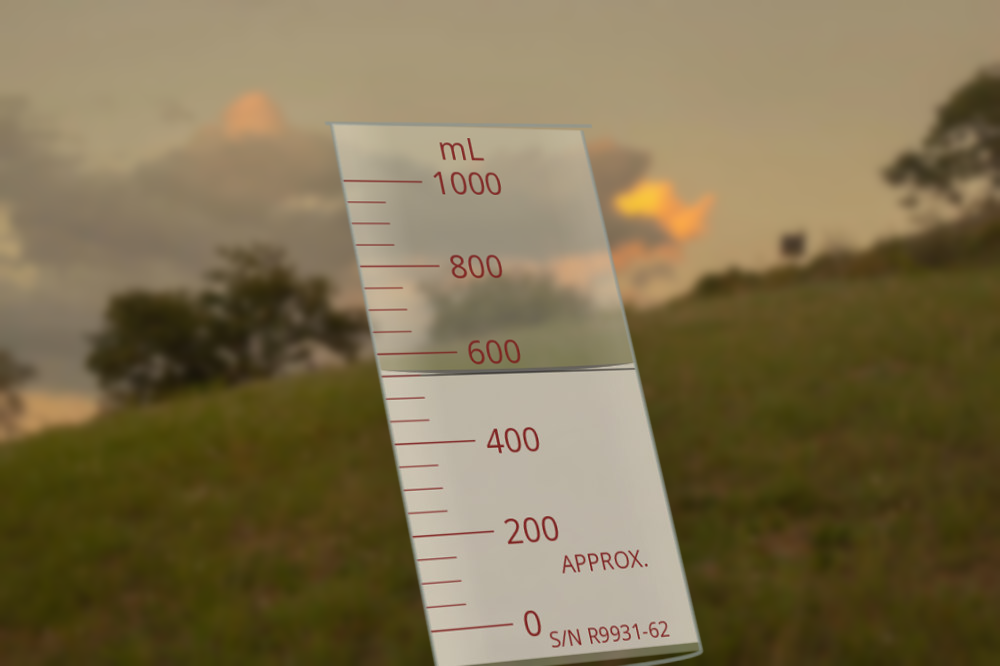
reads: **550** mL
